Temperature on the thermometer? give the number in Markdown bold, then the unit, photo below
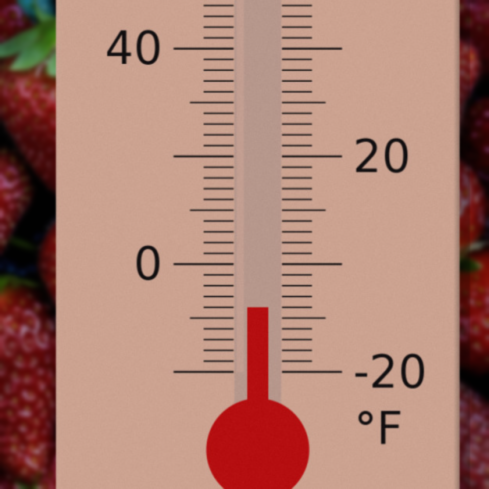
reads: **-8** °F
